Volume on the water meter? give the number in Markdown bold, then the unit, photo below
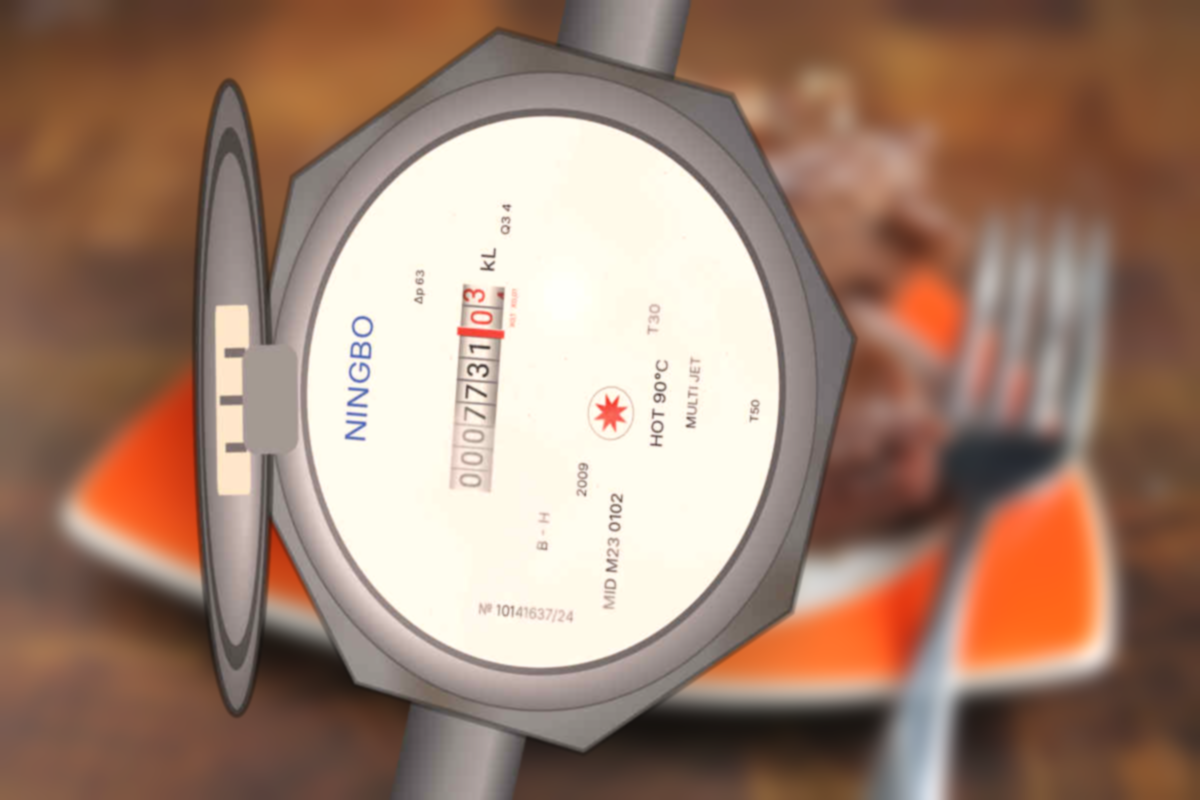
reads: **7731.03** kL
